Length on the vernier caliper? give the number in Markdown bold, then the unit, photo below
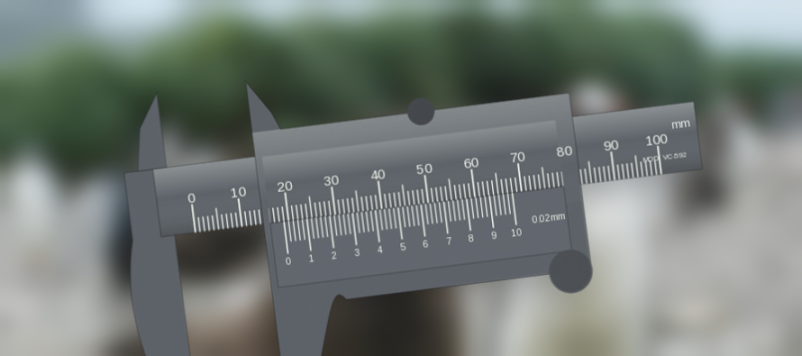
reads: **19.0** mm
